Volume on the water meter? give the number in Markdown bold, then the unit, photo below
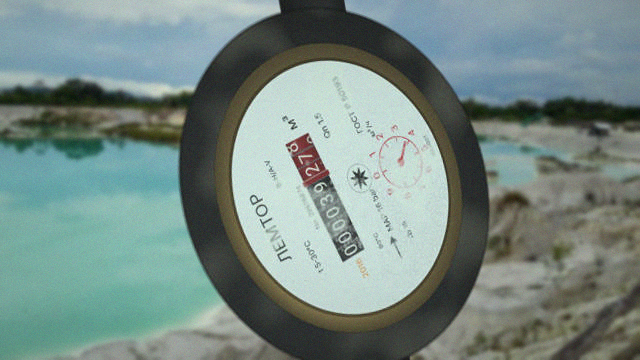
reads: **39.2783** m³
